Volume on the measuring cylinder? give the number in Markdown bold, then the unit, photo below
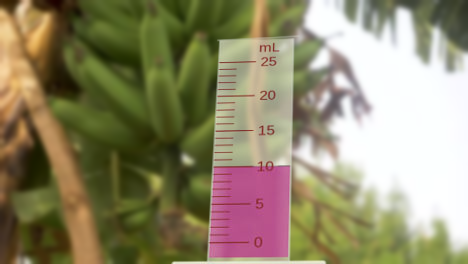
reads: **10** mL
